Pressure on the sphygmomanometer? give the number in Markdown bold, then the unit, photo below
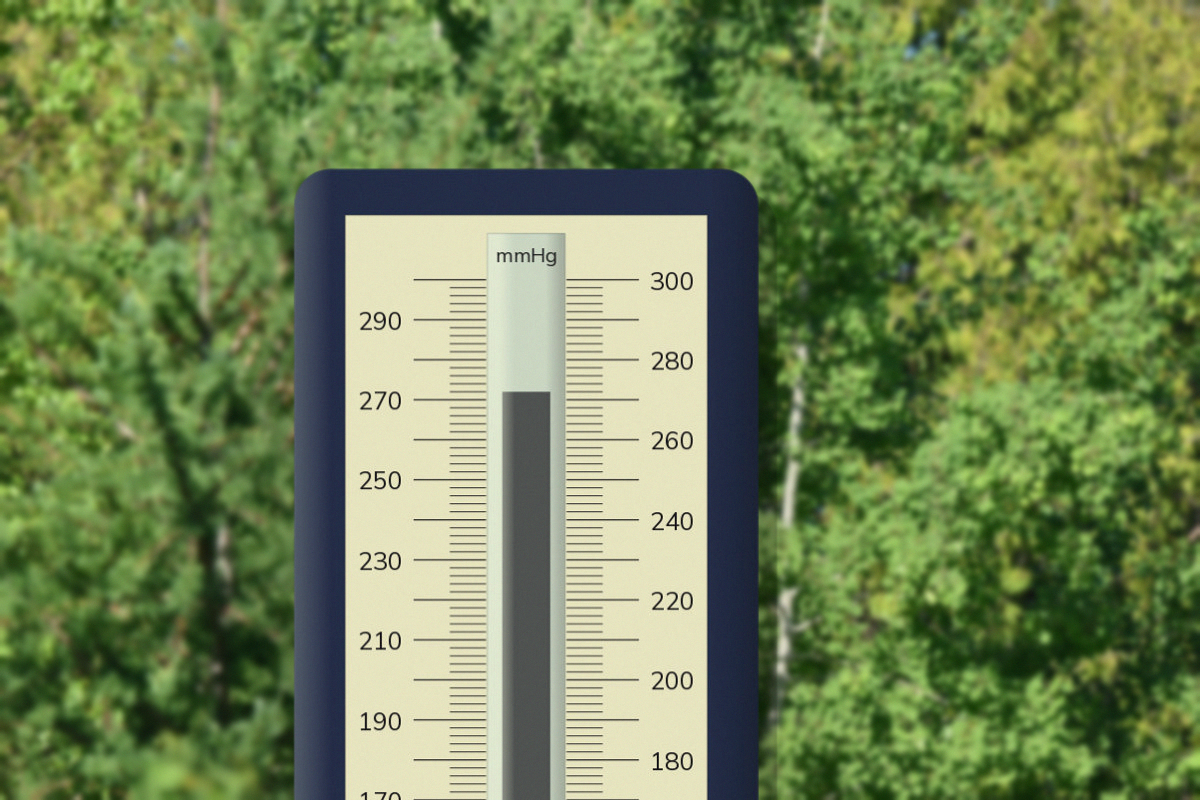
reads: **272** mmHg
